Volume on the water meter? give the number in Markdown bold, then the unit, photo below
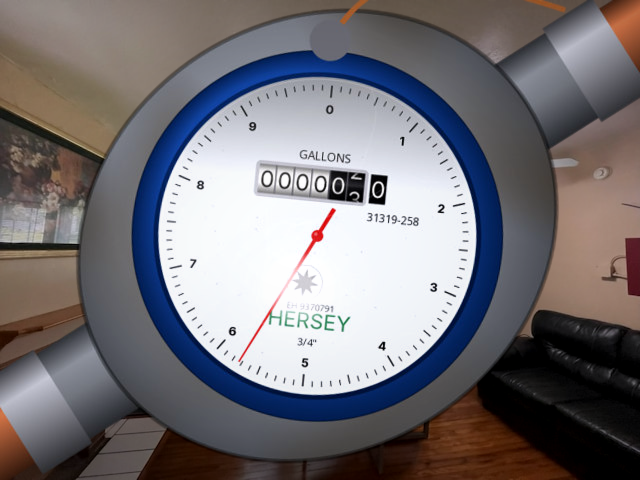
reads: **25.7** gal
